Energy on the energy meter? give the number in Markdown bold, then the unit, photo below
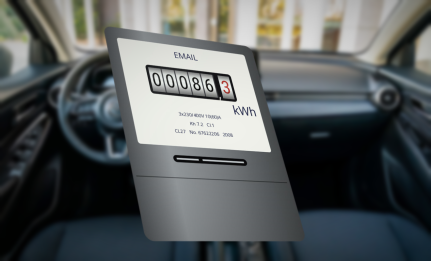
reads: **86.3** kWh
